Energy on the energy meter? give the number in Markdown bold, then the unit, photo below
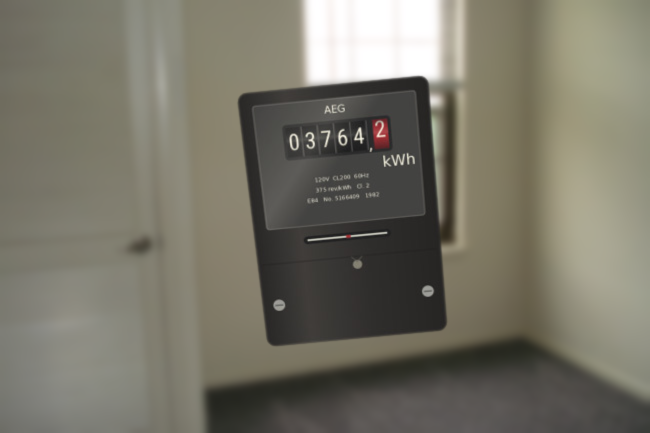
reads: **3764.2** kWh
